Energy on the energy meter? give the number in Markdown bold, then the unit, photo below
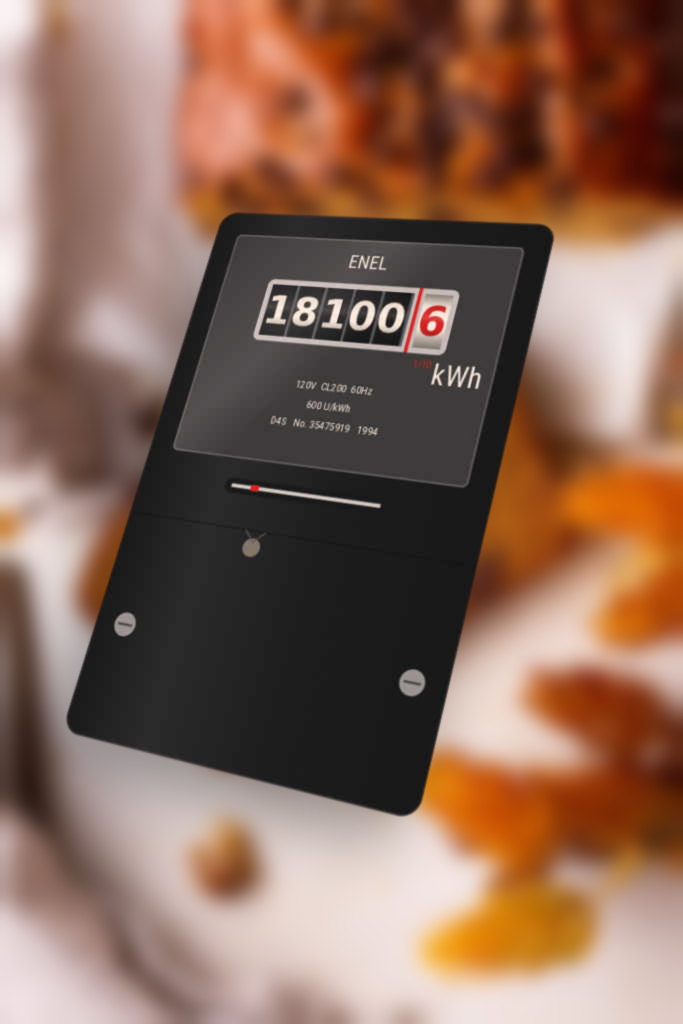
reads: **18100.6** kWh
